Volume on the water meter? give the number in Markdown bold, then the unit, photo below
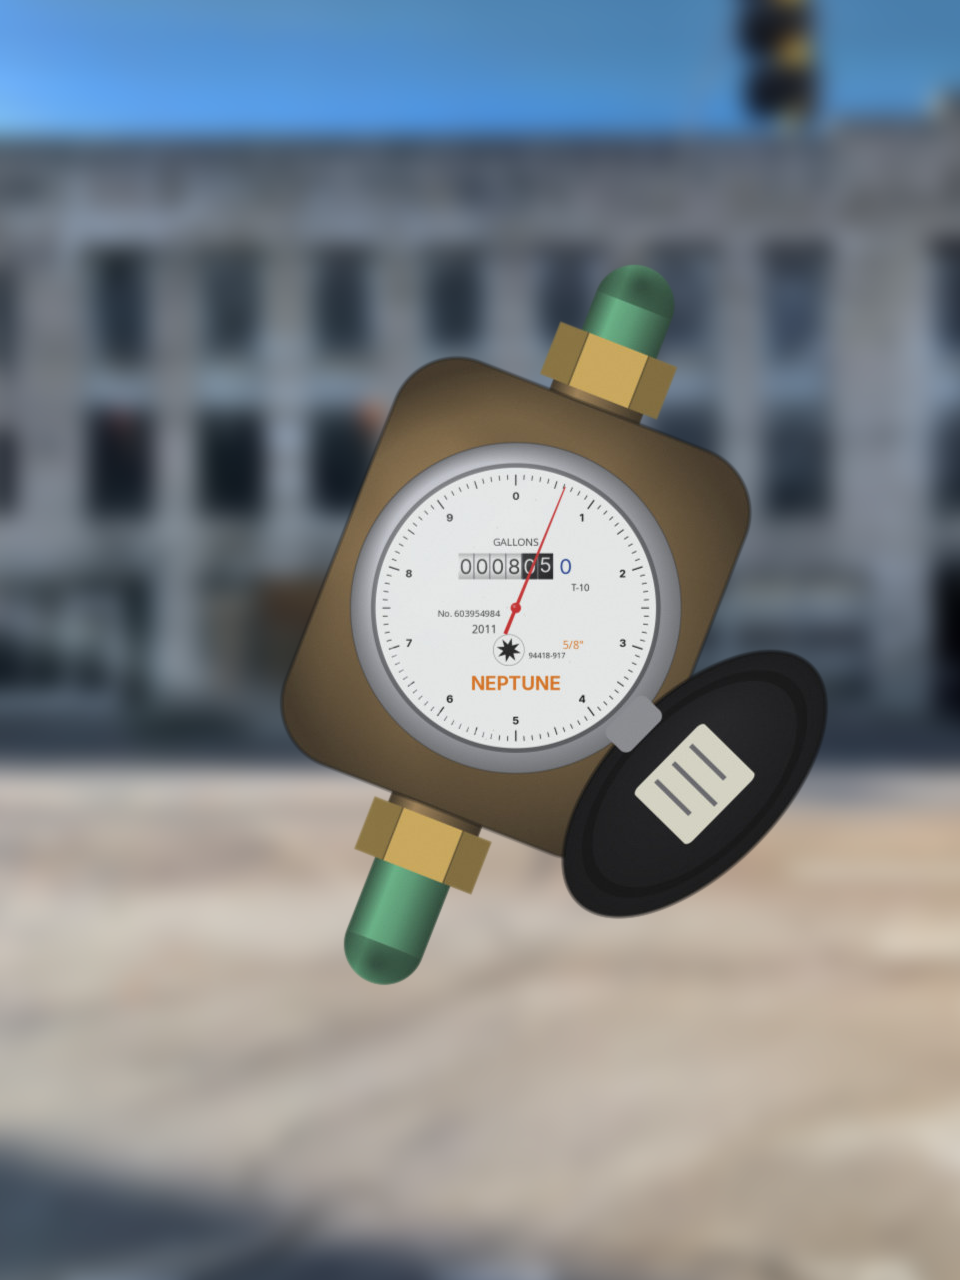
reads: **8050.6** gal
